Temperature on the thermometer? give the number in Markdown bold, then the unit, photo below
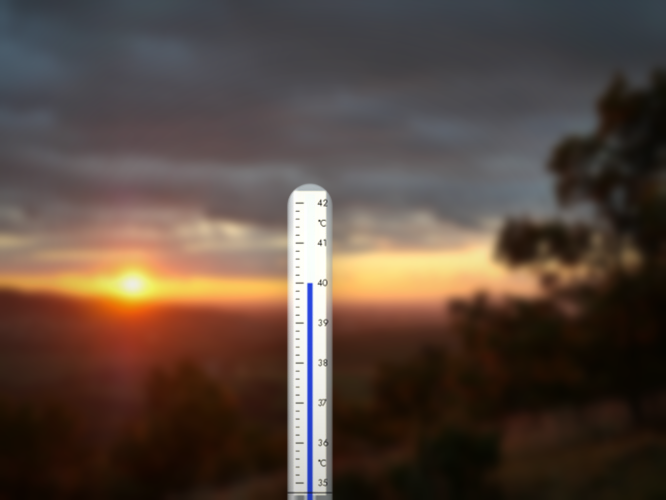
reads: **40** °C
